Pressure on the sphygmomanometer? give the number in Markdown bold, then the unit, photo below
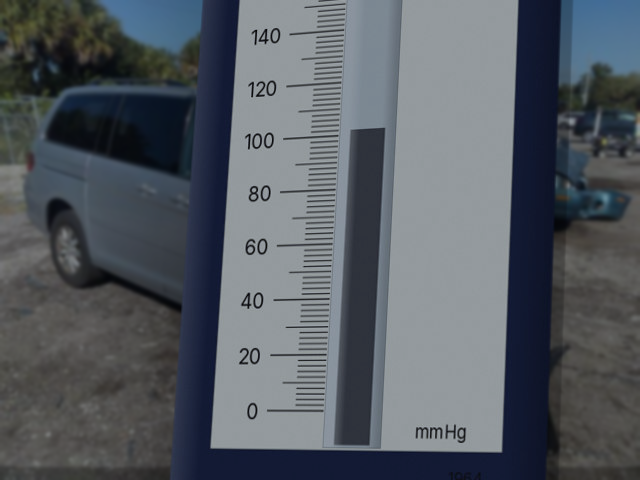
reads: **102** mmHg
